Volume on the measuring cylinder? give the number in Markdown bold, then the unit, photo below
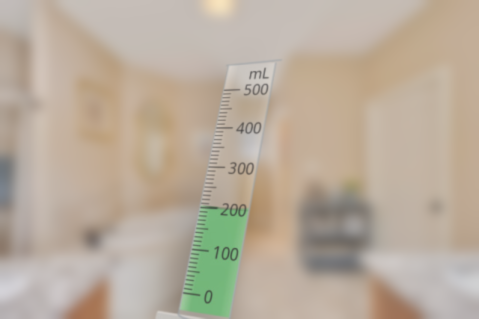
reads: **200** mL
